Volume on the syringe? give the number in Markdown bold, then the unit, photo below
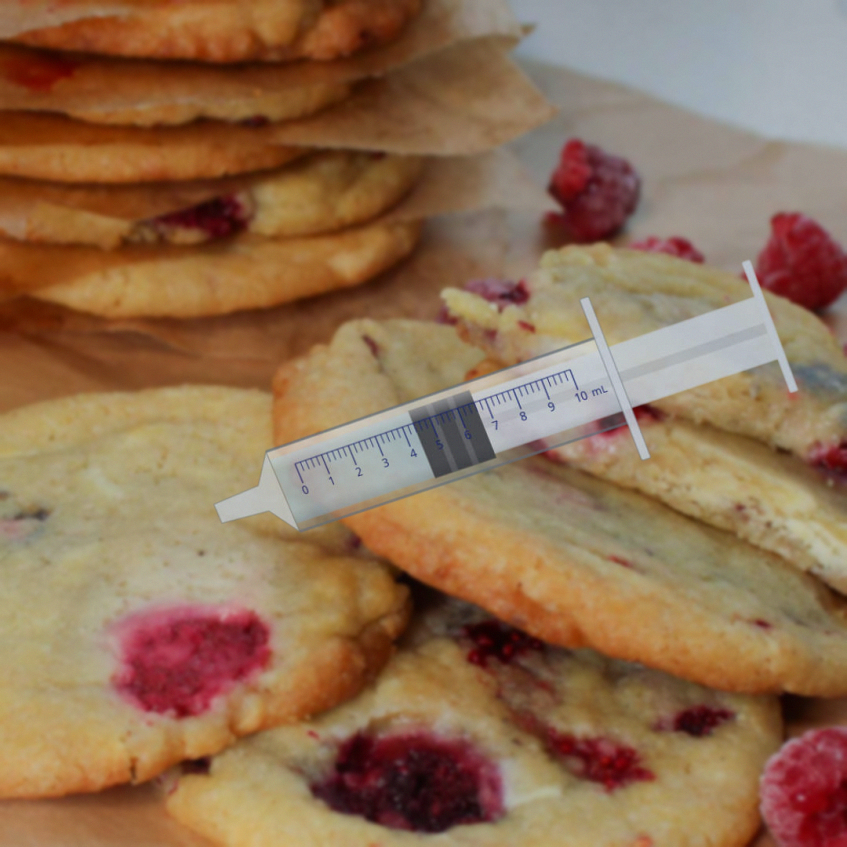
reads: **4.4** mL
